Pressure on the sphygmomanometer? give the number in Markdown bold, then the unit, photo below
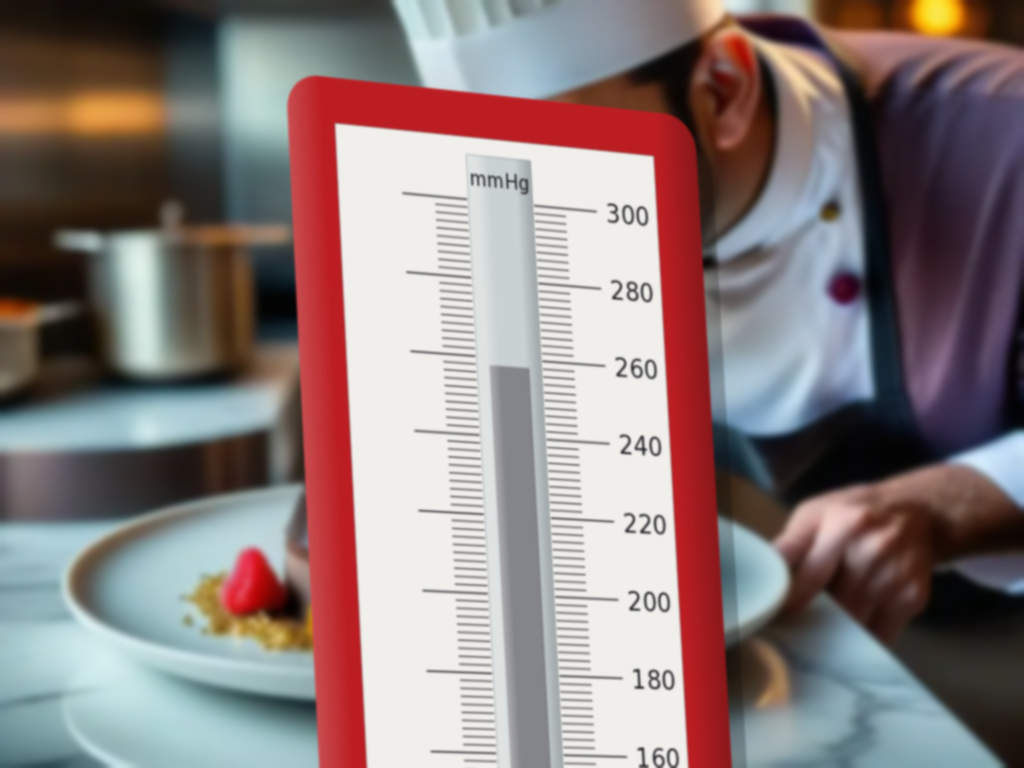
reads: **258** mmHg
